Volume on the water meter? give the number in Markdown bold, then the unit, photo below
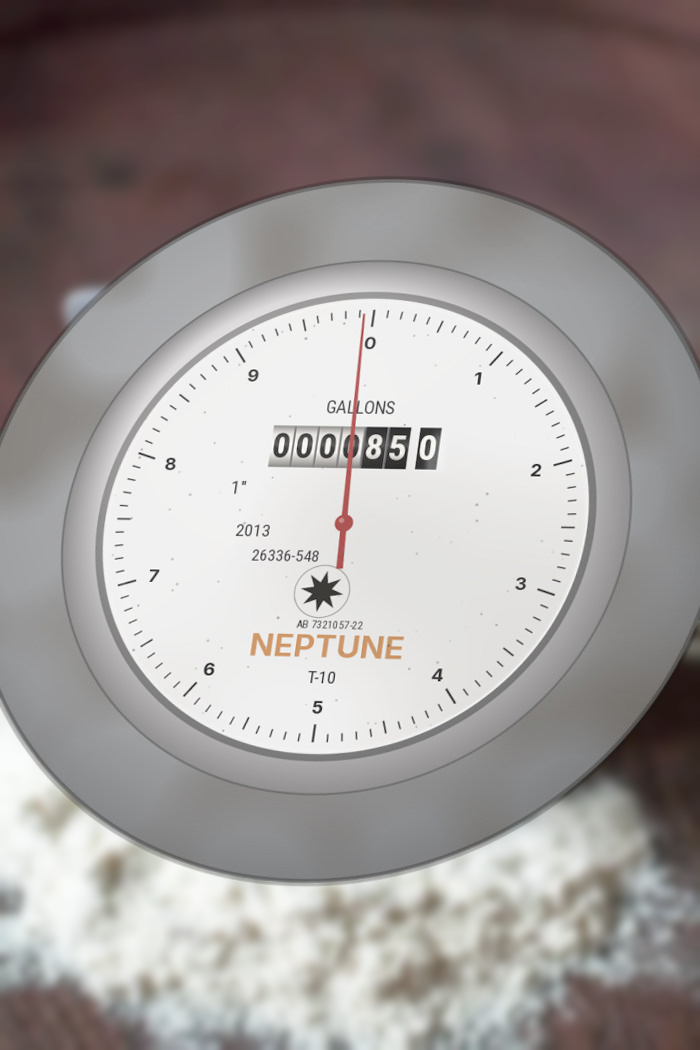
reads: **849.9** gal
